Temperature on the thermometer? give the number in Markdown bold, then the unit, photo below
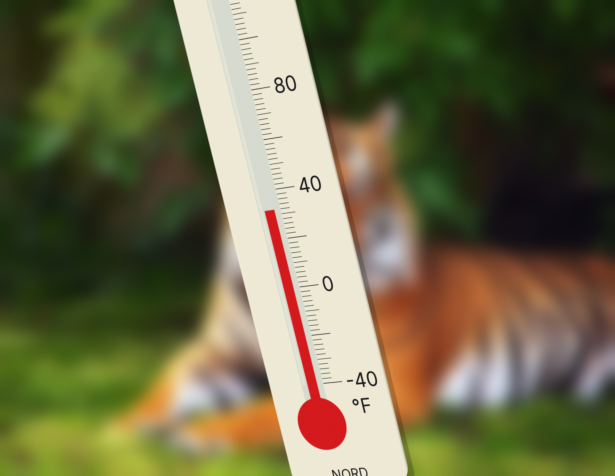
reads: **32** °F
